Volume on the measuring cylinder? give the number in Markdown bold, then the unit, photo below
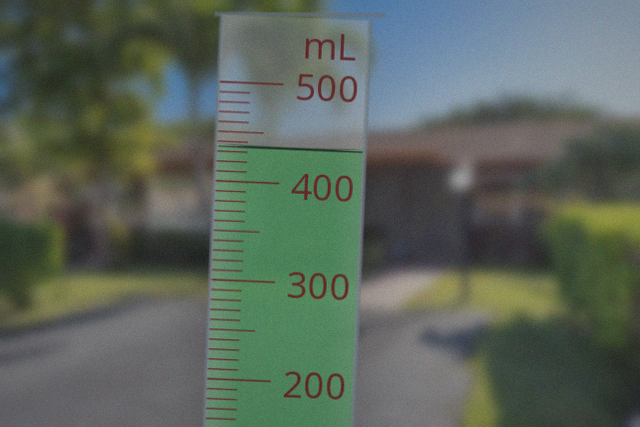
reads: **435** mL
